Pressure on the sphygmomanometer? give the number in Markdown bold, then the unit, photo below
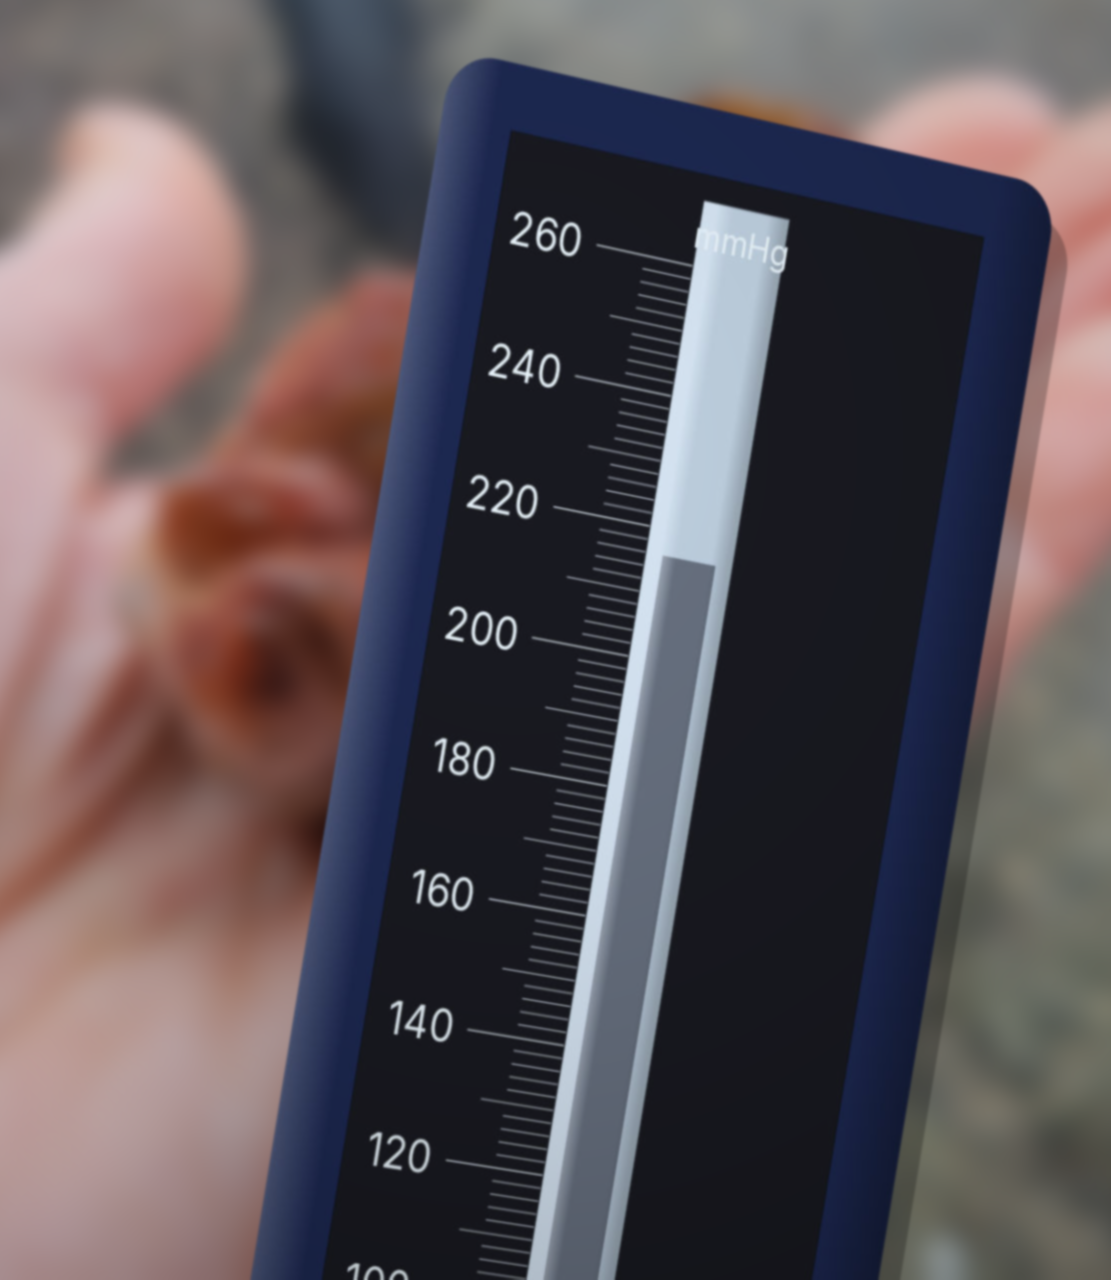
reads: **216** mmHg
